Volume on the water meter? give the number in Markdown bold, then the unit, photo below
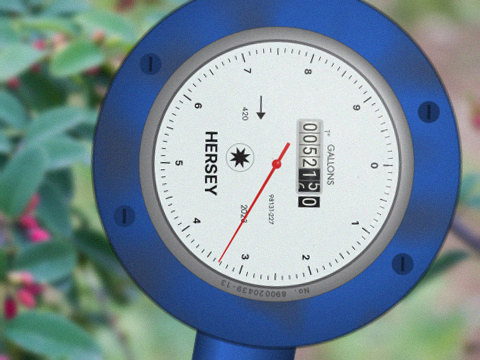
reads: **52153.3** gal
